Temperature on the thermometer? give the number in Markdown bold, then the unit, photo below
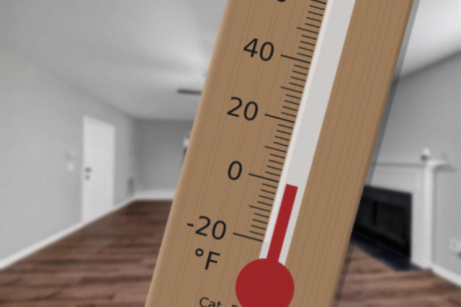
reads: **0** °F
